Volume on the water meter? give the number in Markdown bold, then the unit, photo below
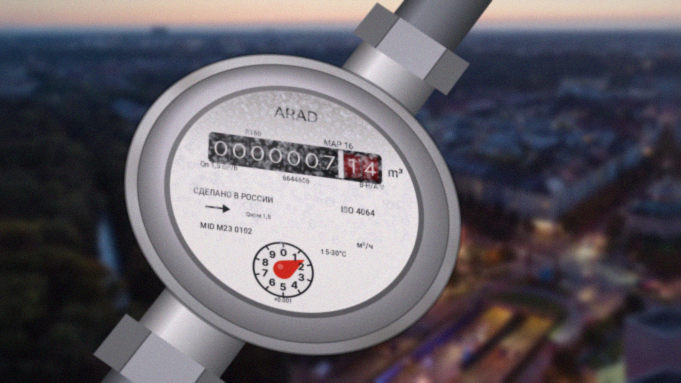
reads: **7.141** m³
